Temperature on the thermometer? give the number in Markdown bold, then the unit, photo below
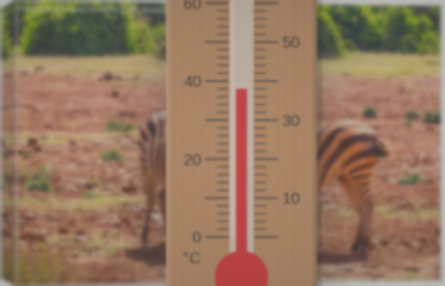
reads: **38** °C
